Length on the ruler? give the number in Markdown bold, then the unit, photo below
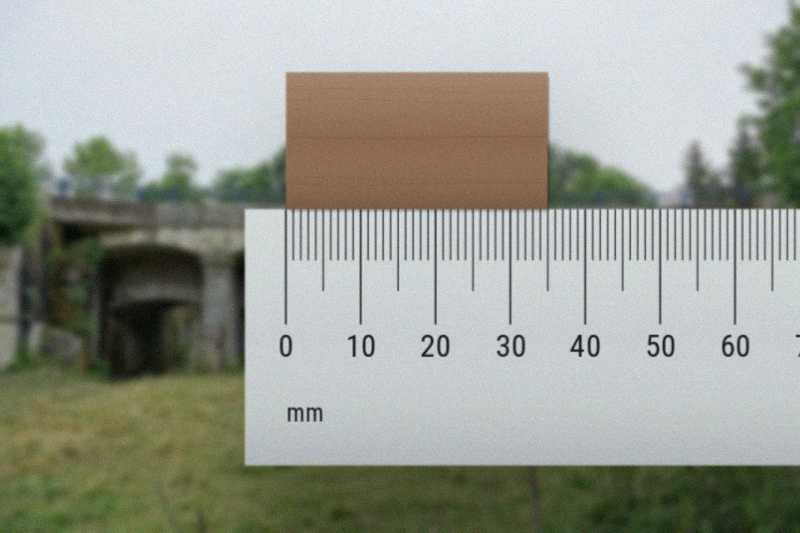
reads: **35** mm
